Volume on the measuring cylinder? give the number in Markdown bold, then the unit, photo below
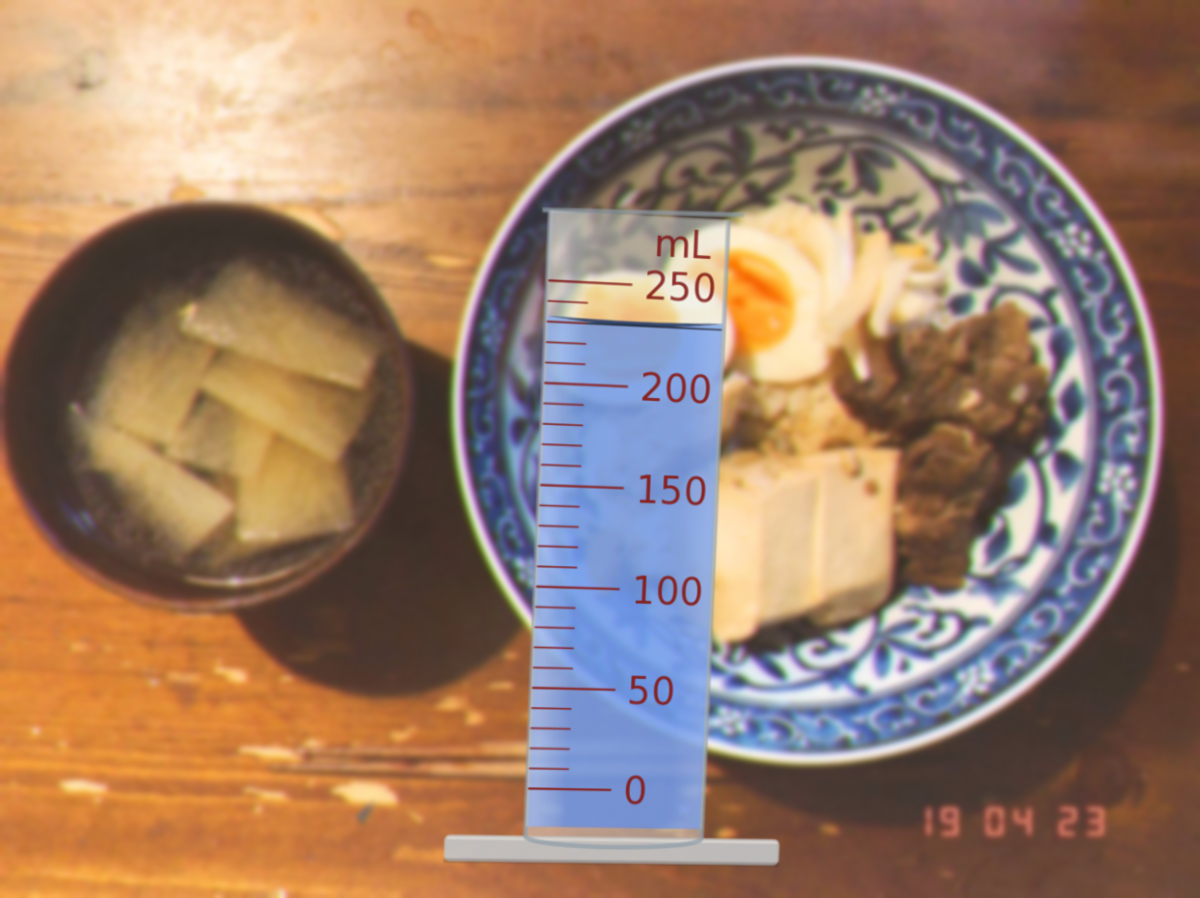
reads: **230** mL
